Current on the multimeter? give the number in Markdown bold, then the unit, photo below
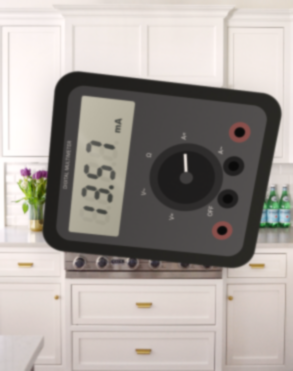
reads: **13.57** mA
